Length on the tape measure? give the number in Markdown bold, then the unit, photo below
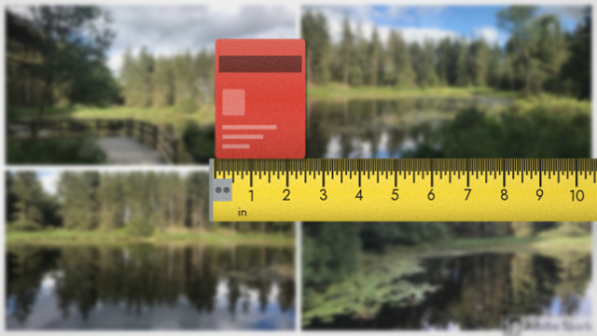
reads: **2.5** in
